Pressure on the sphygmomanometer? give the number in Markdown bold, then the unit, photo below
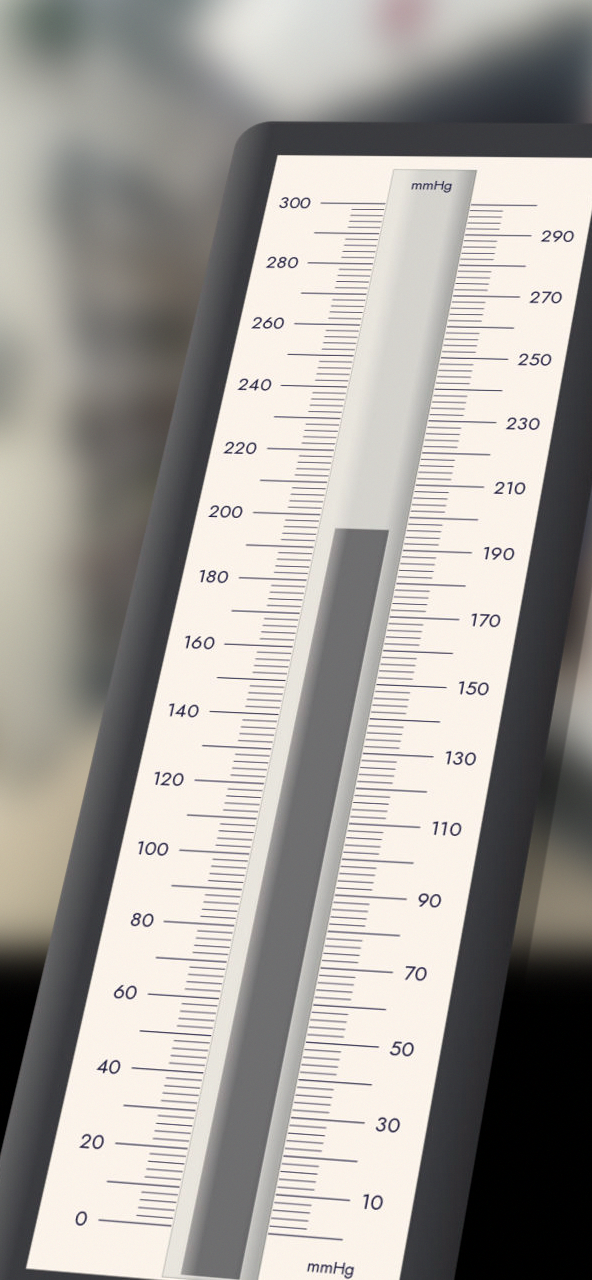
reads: **196** mmHg
